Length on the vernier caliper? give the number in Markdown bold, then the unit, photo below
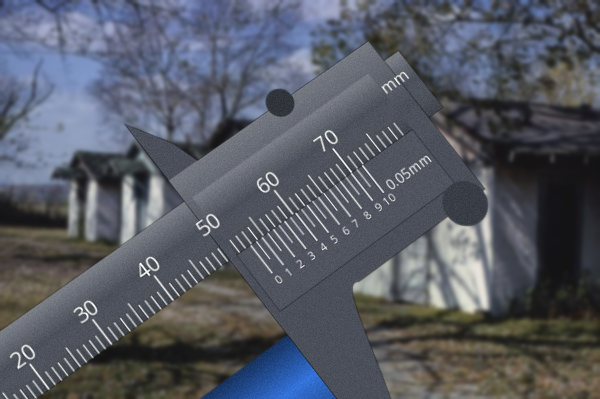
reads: **52.8** mm
